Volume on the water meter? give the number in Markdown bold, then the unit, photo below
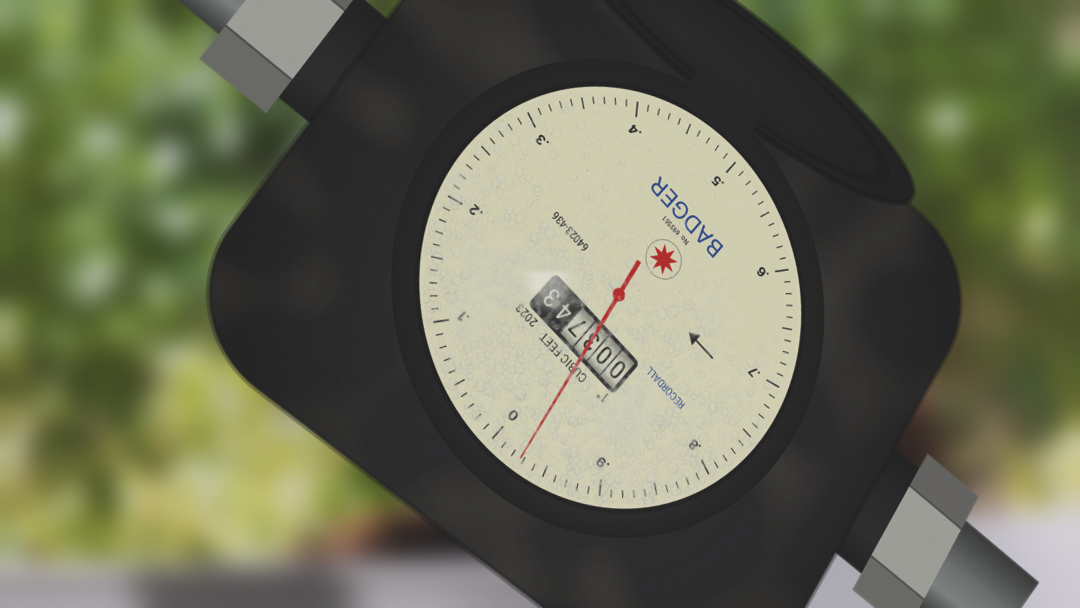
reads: **3742.97** ft³
